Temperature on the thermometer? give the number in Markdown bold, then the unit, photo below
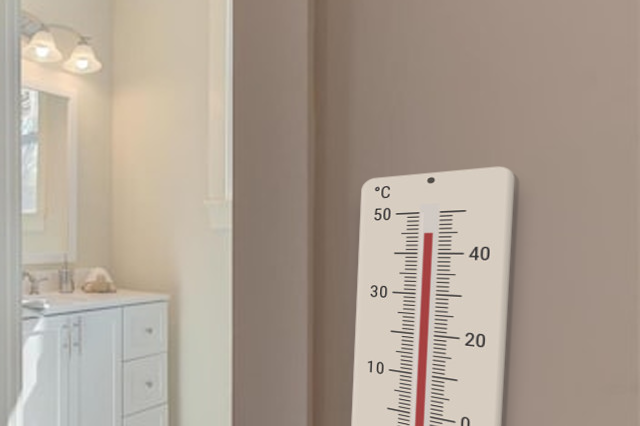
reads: **45** °C
